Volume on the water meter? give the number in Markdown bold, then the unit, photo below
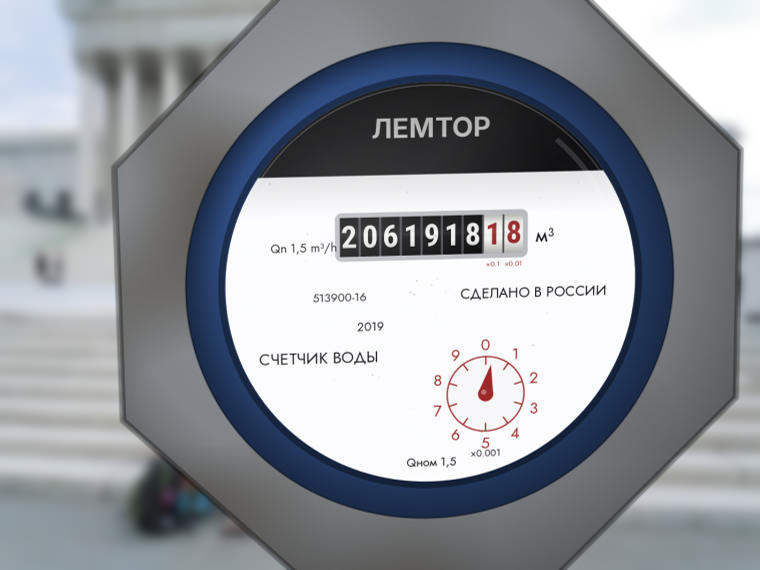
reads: **2061918.180** m³
